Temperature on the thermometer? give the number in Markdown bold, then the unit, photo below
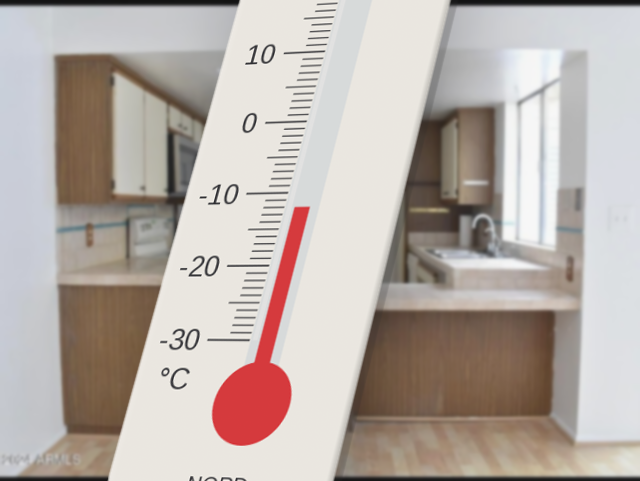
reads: **-12** °C
